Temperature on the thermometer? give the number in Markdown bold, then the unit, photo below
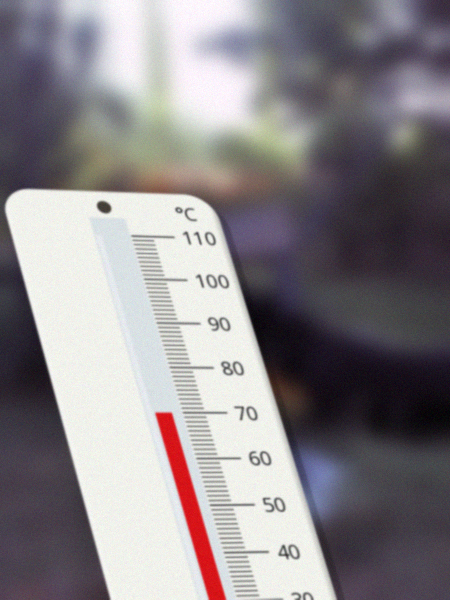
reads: **70** °C
